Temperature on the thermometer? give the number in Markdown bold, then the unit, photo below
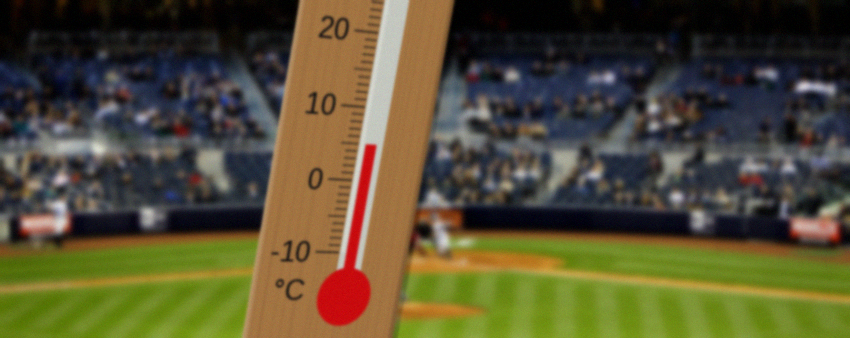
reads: **5** °C
